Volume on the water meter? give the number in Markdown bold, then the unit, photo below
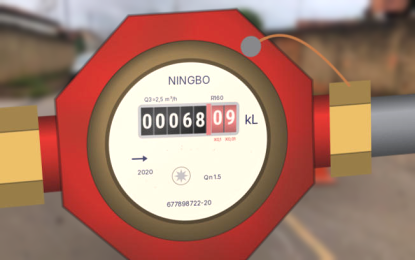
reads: **68.09** kL
